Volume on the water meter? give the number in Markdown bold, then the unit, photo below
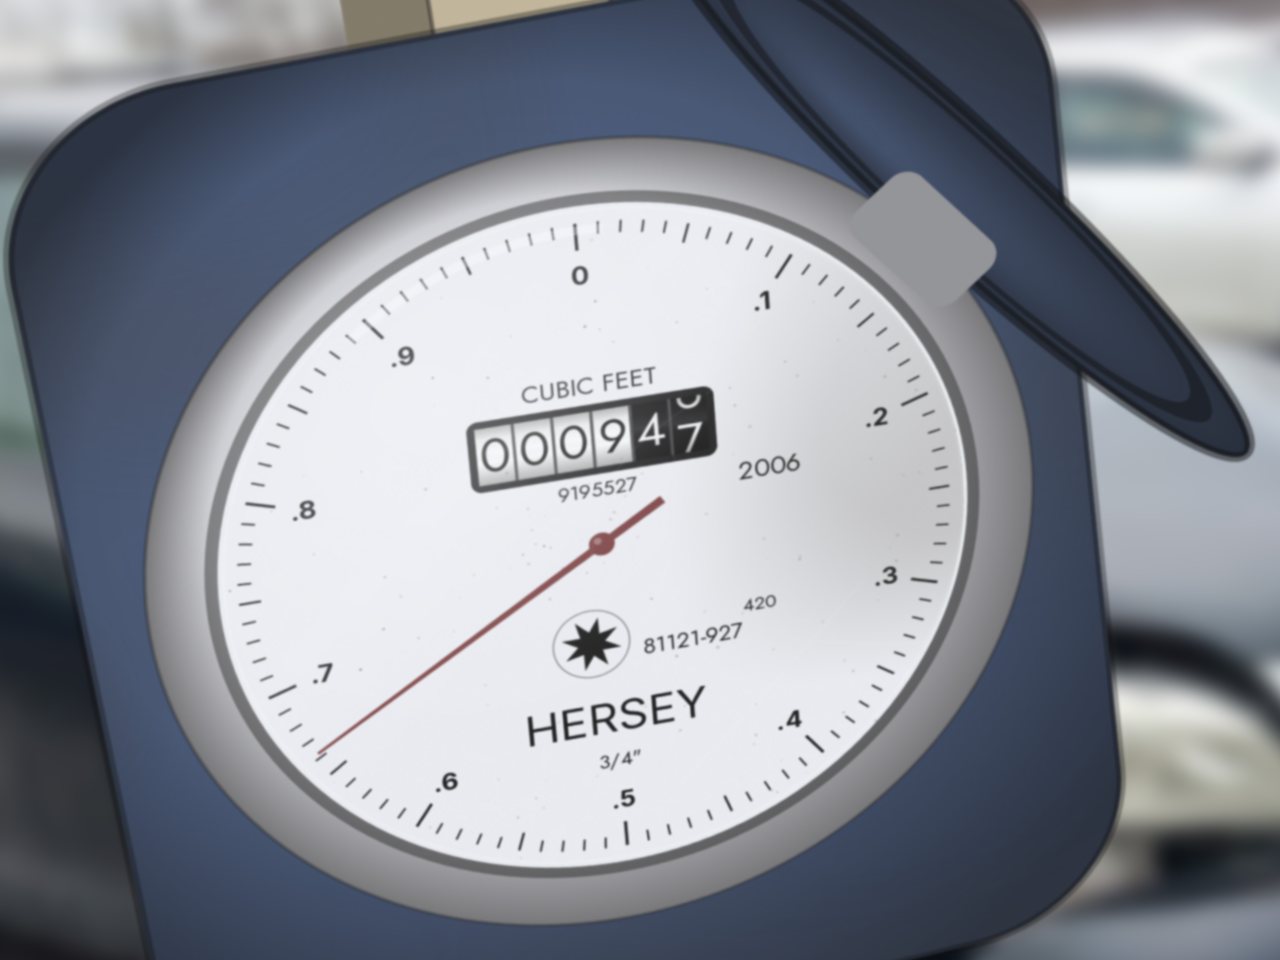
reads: **946.66** ft³
